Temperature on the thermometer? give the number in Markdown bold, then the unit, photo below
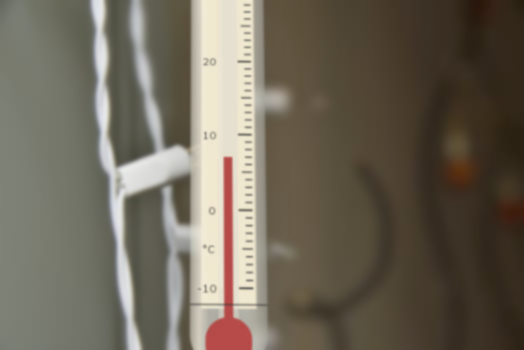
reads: **7** °C
